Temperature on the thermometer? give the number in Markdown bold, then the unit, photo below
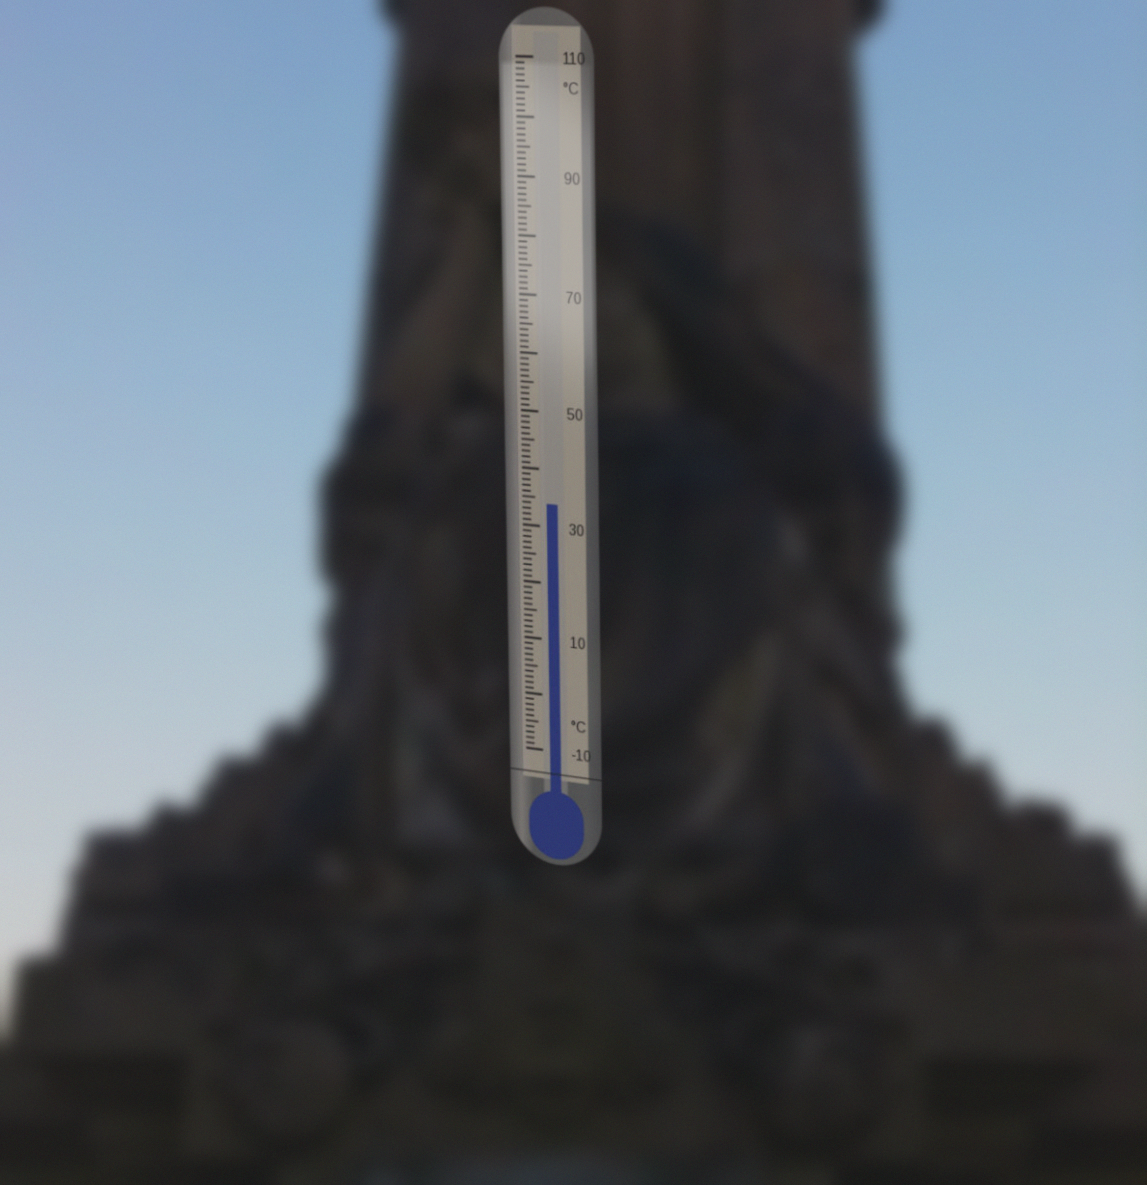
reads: **34** °C
